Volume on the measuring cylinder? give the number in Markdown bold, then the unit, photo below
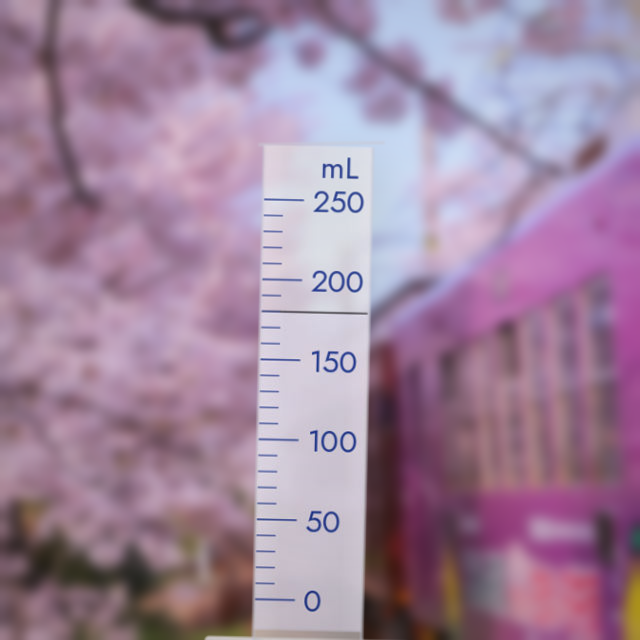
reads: **180** mL
